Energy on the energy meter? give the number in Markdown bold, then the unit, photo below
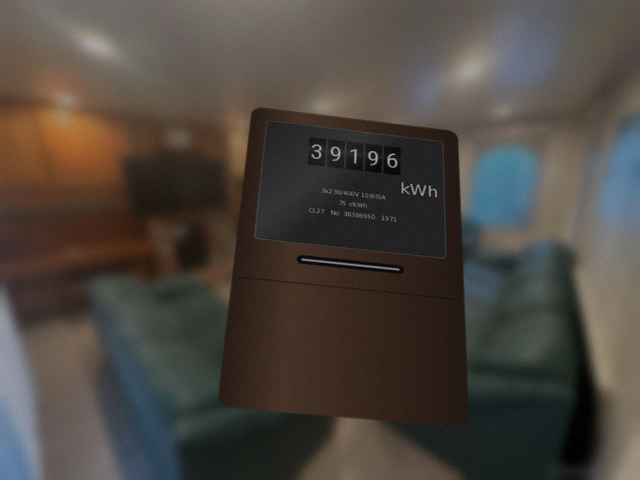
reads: **39196** kWh
